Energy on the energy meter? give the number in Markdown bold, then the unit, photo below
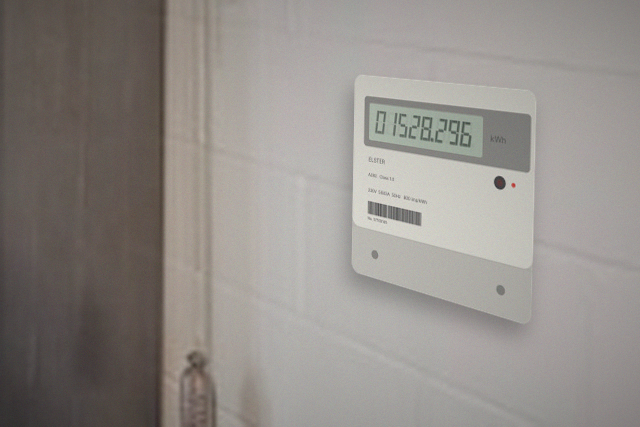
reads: **1528.296** kWh
